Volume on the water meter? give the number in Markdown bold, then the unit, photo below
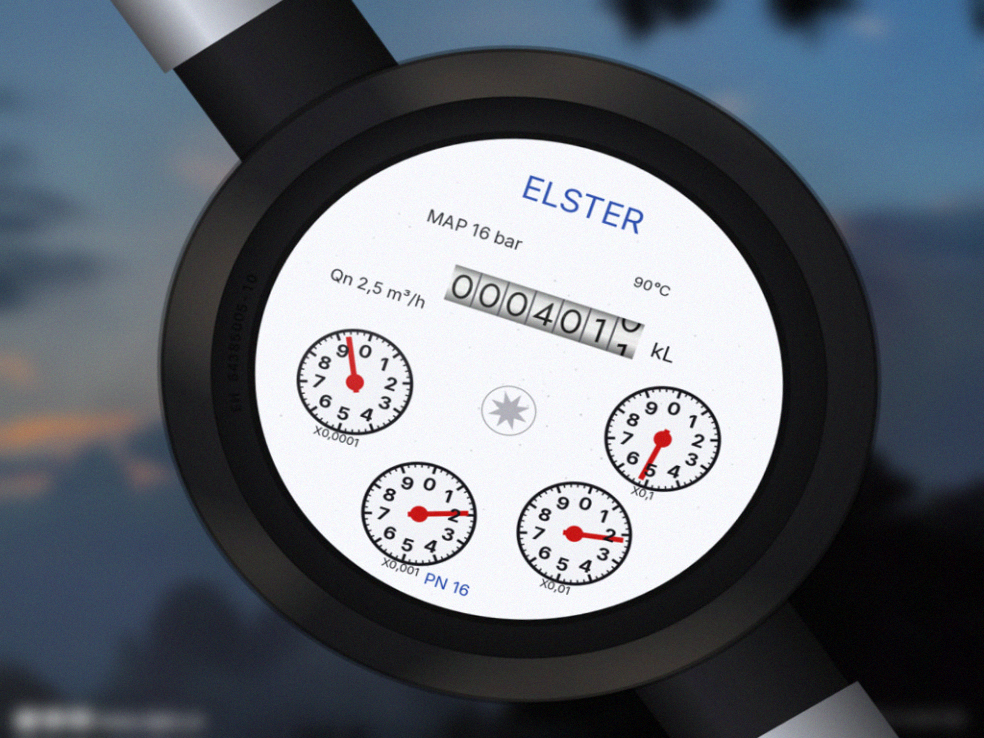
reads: **4010.5219** kL
